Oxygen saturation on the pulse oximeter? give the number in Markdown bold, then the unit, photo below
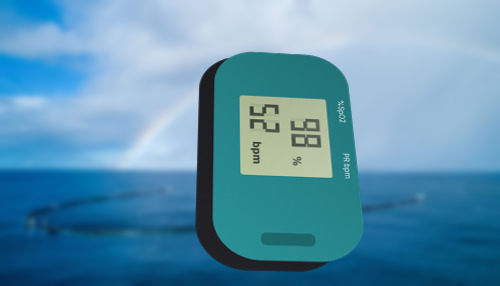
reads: **98** %
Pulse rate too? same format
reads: **52** bpm
